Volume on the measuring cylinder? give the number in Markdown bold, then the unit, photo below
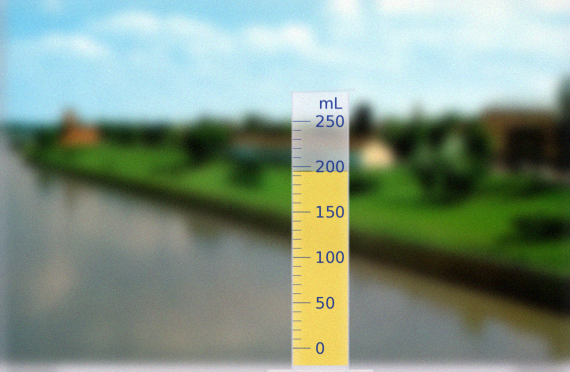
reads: **195** mL
